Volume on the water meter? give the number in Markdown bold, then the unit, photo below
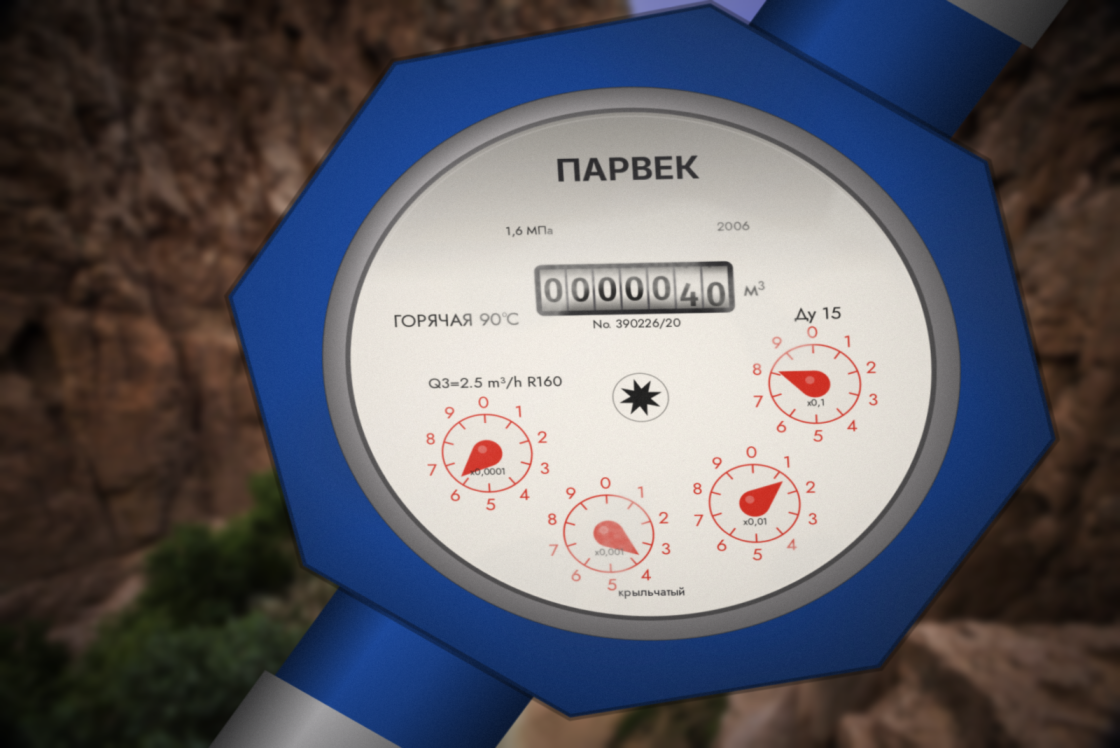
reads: **39.8136** m³
